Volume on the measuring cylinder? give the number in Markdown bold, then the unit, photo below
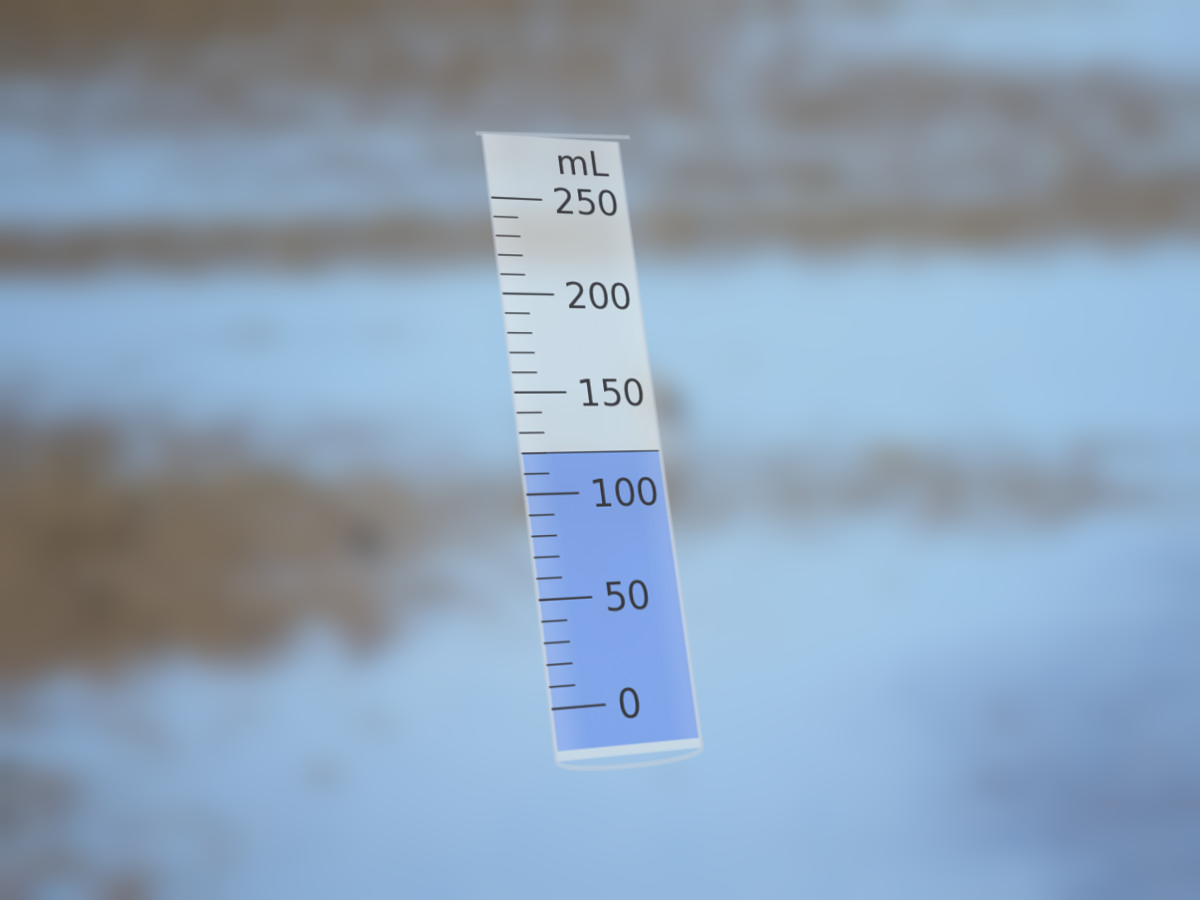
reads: **120** mL
